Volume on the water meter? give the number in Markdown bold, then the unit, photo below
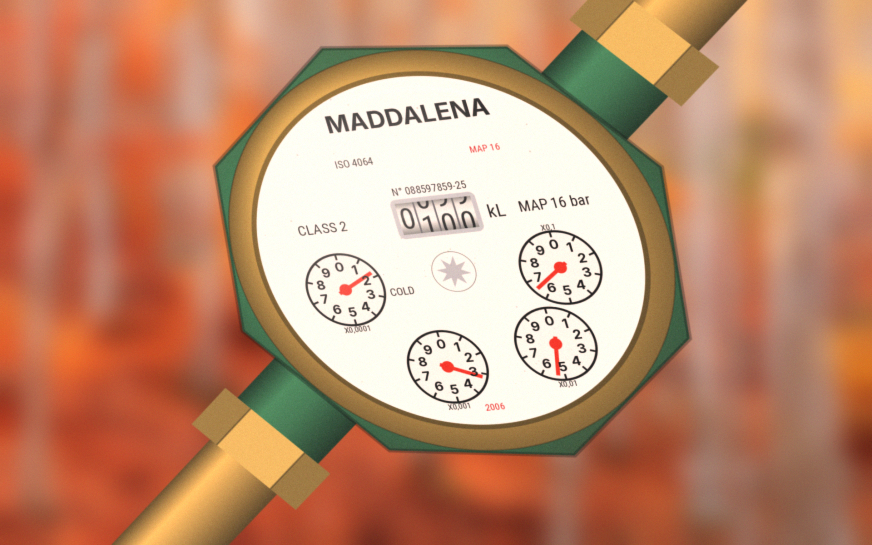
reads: **99.6531** kL
